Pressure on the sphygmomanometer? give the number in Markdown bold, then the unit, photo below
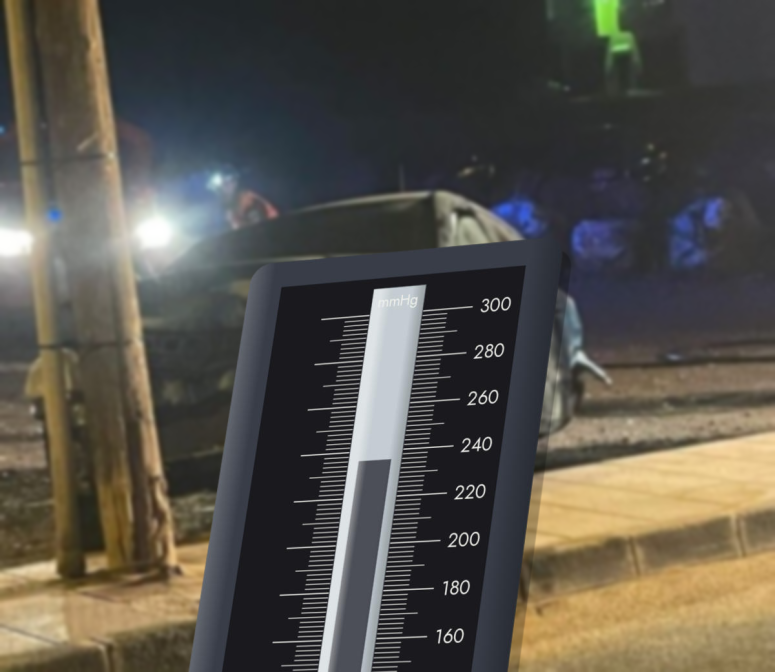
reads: **236** mmHg
